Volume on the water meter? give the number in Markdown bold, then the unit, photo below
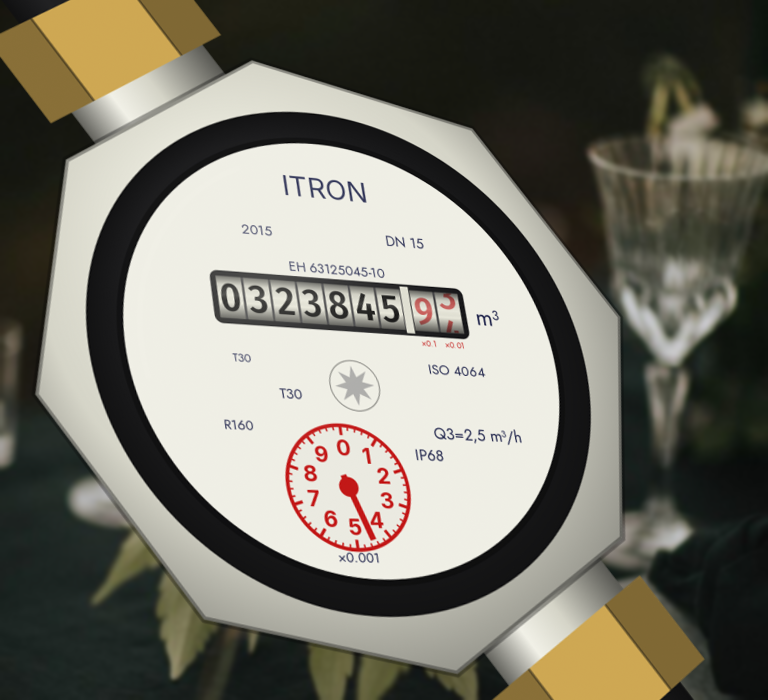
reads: **323845.934** m³
